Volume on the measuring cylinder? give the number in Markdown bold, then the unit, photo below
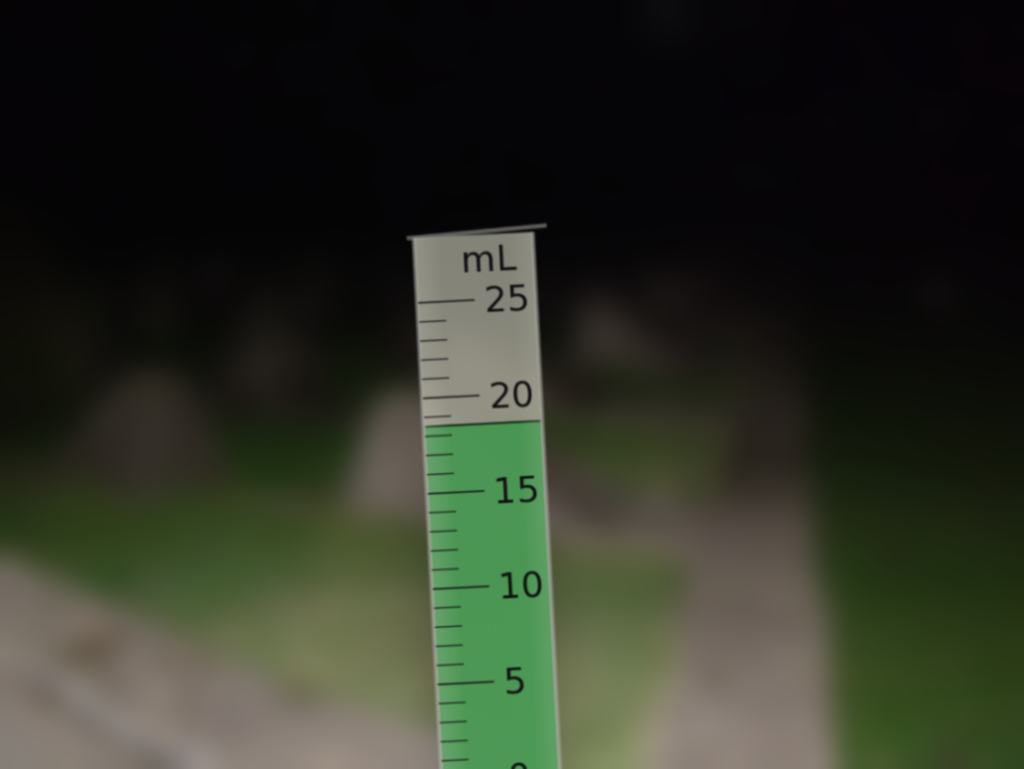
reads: **18.5** mL
